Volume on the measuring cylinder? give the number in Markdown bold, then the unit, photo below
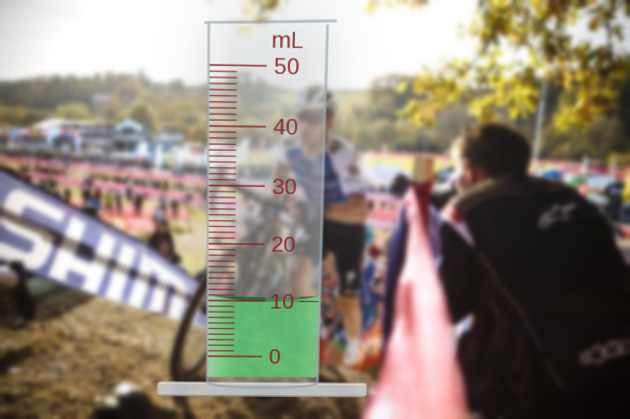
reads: **10** mL
